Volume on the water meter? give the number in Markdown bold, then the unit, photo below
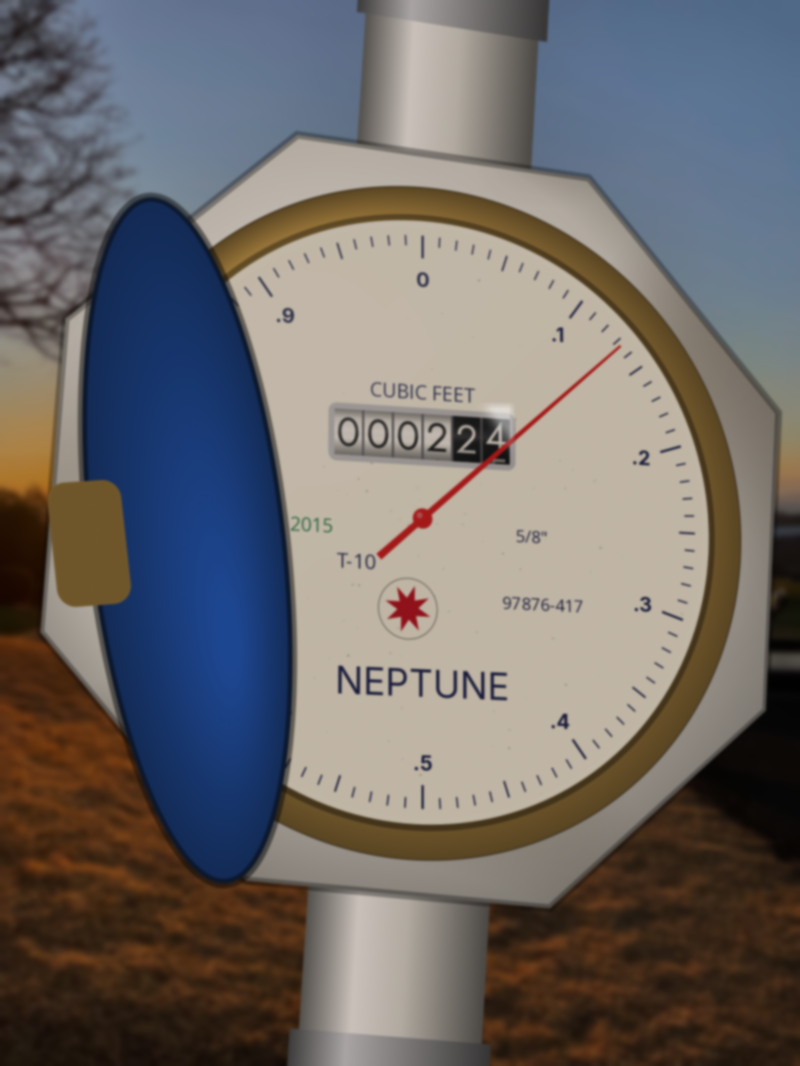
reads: **224.13** ft³
